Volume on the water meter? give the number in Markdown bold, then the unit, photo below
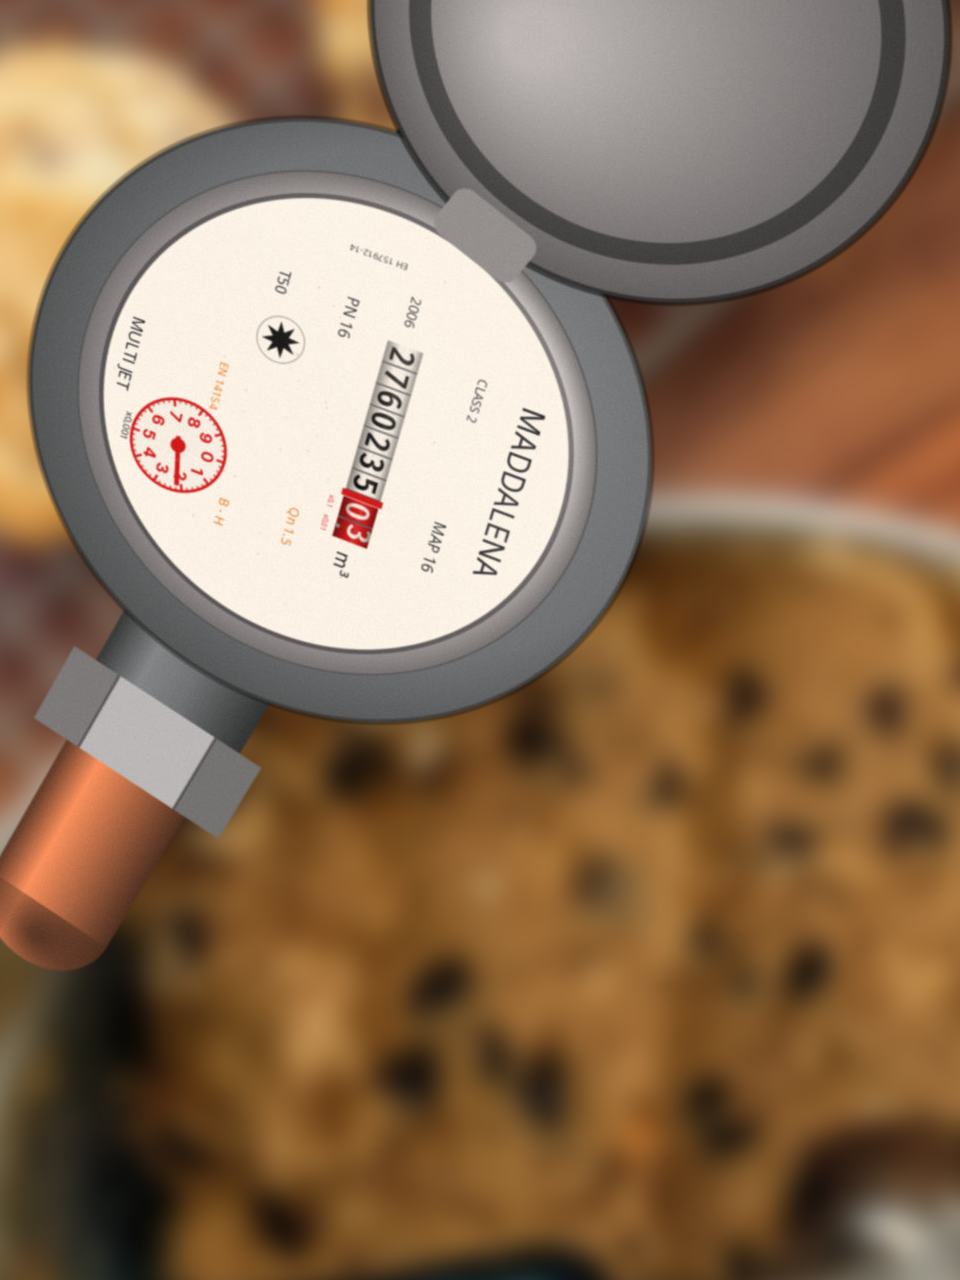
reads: **2760235.032** m³
